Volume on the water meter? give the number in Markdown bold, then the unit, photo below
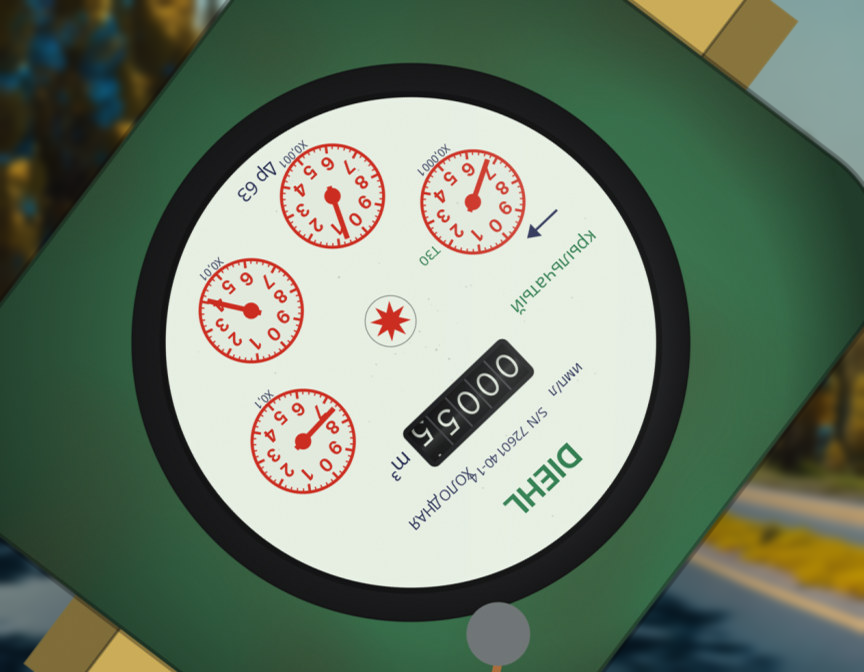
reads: **54.7406** m³
